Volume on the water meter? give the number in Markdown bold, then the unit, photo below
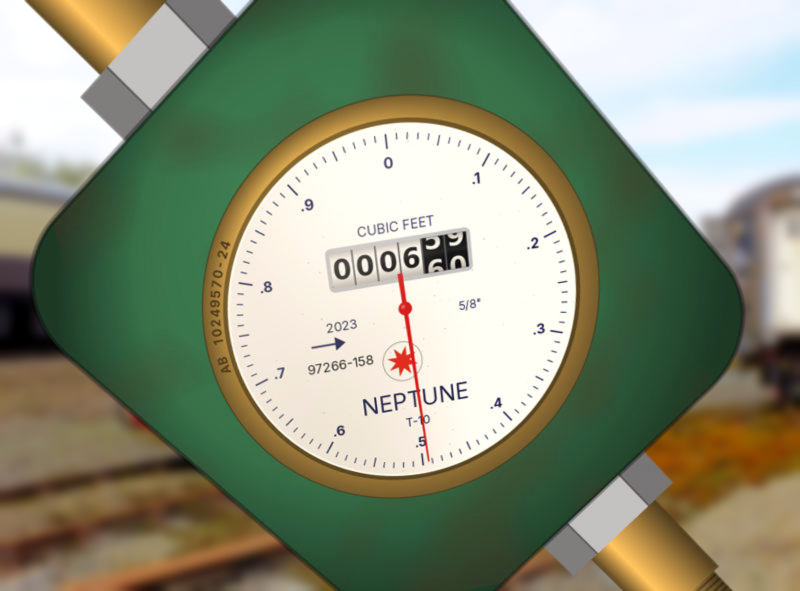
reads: **659.49** ft³
